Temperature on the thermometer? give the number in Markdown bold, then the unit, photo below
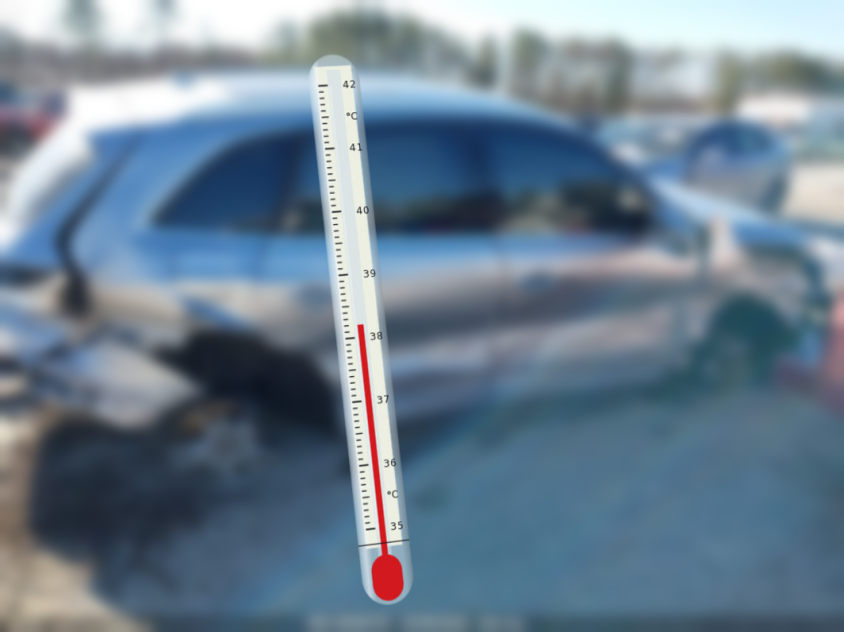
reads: **38.2** °C
